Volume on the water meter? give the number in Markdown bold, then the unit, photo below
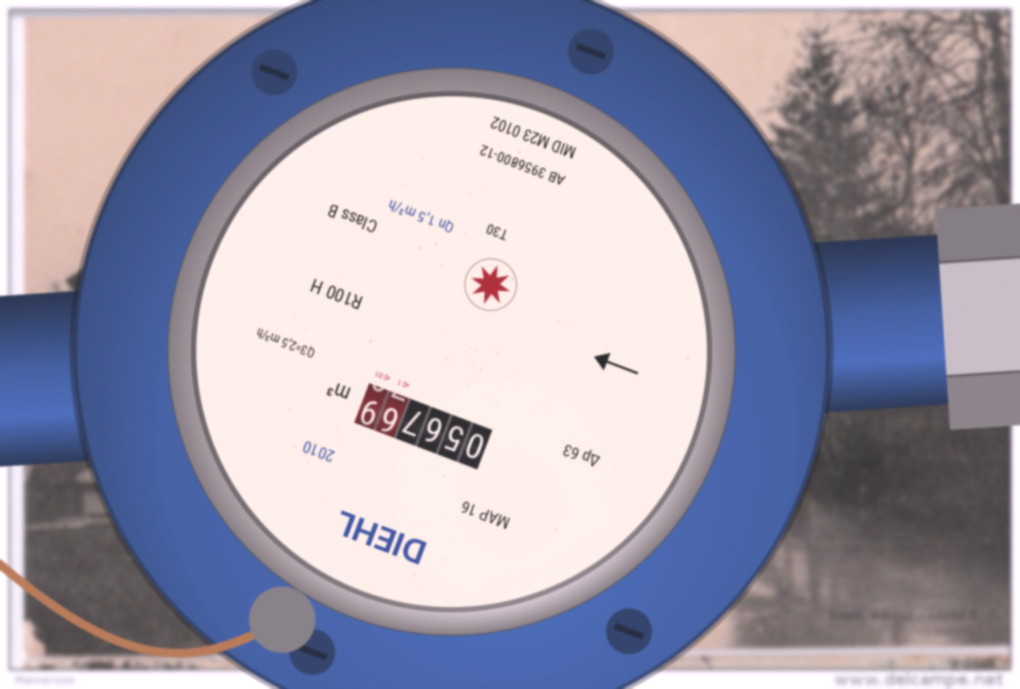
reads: **567.69** m³
